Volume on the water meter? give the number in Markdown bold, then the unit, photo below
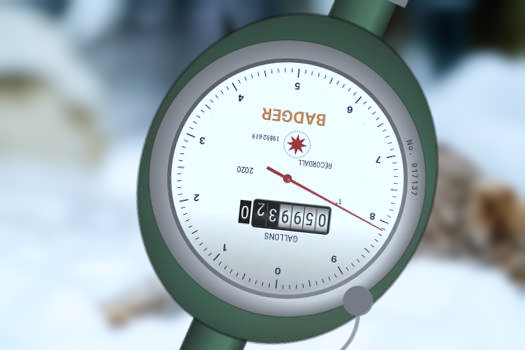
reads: **599318.1** gal
